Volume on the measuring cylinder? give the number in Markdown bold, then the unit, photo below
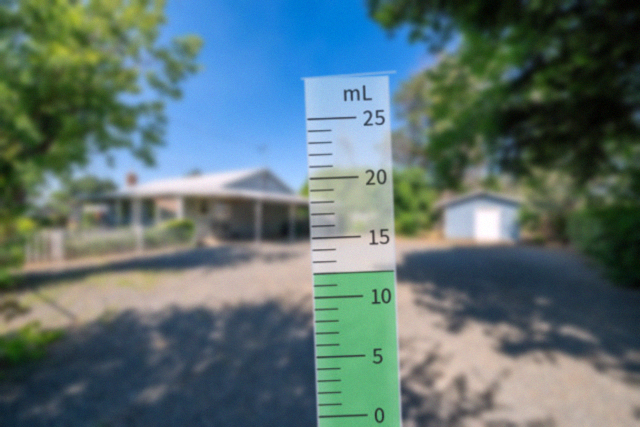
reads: **12** mL
